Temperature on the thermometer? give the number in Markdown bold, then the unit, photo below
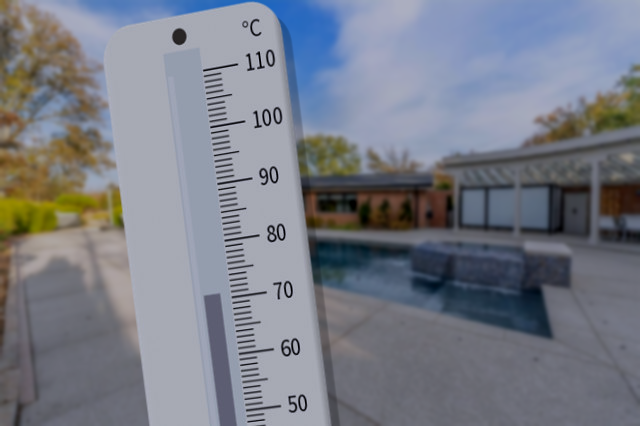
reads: **71** °C
